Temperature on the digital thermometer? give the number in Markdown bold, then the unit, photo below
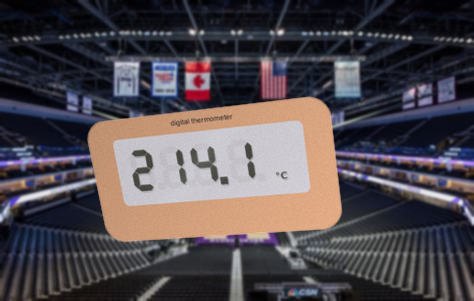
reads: **214.1** °C
